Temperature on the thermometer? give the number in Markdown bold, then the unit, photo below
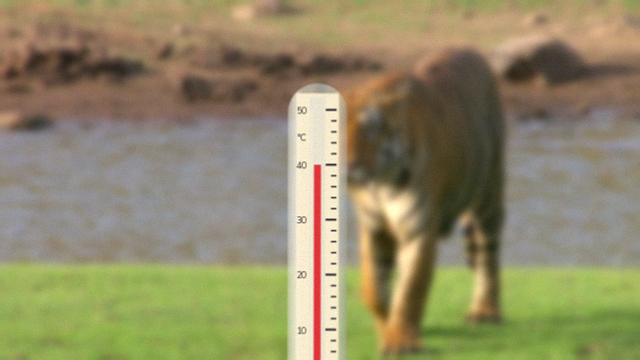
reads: **40** °C
